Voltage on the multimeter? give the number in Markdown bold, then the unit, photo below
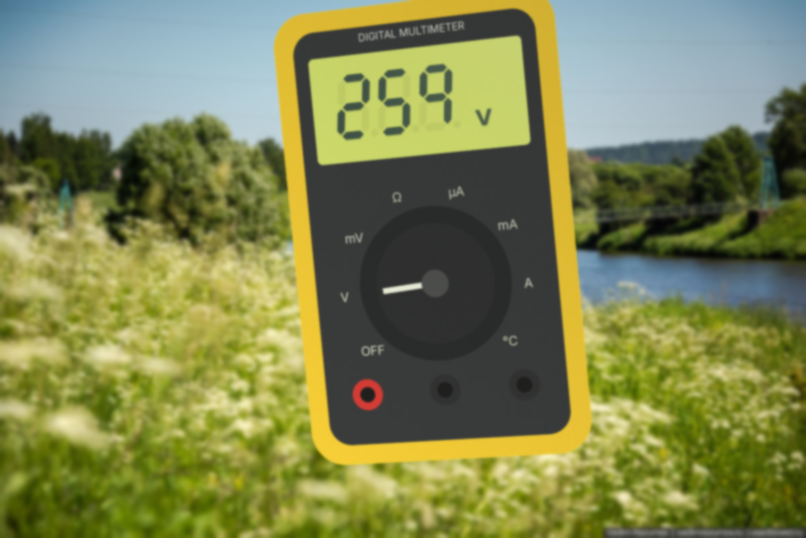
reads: **259** V
